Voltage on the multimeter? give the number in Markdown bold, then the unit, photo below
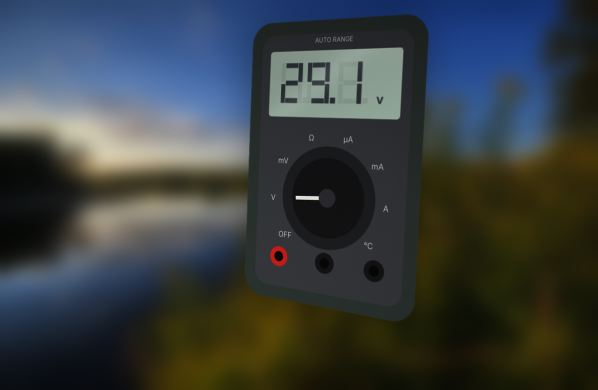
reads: **29.1** V
